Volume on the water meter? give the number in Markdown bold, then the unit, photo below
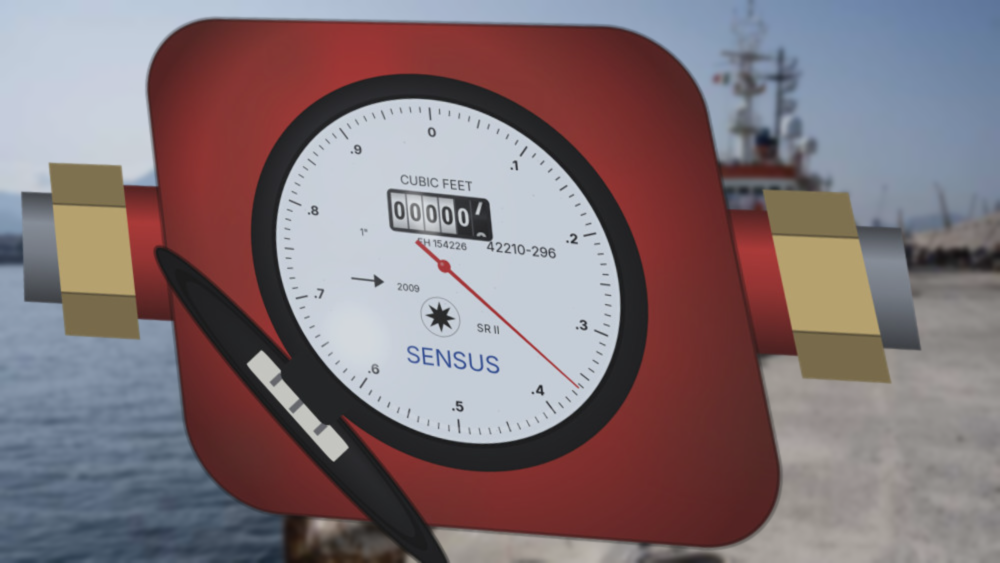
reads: **7.36** ft³
